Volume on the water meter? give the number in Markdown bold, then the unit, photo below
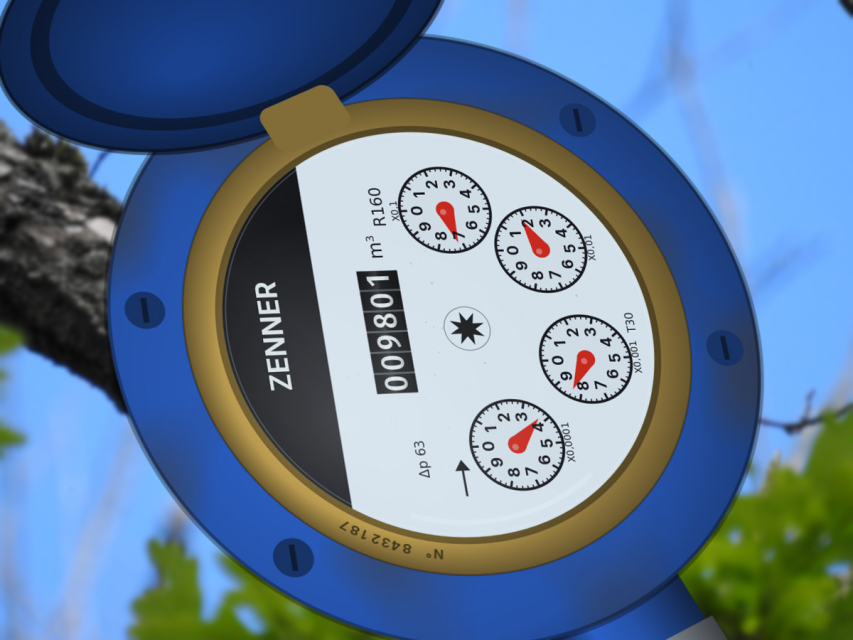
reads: **9801.7183** m³
